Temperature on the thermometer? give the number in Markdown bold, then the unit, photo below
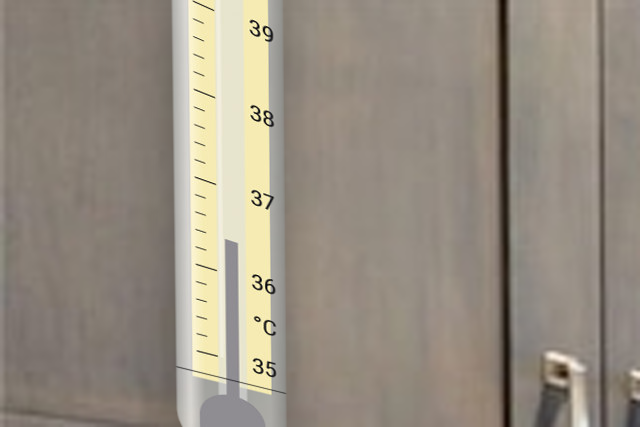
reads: **36.4** °C
